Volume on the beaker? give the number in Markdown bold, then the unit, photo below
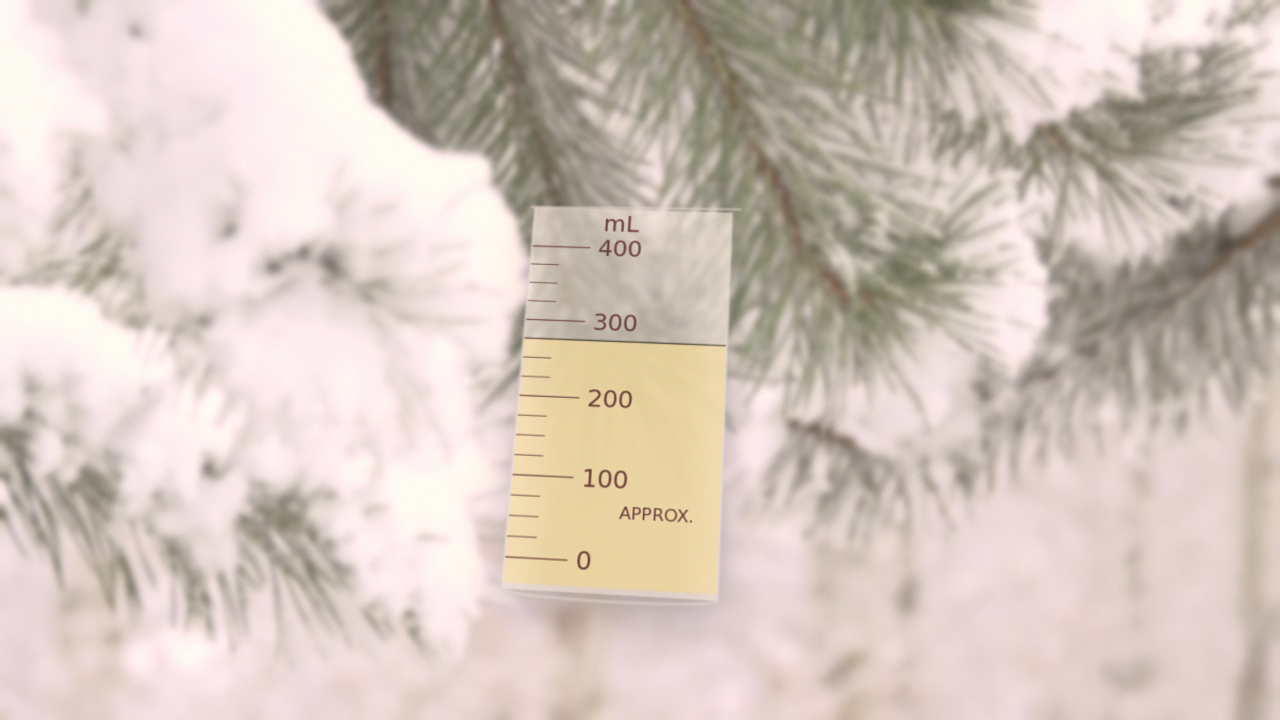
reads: **275** mL
